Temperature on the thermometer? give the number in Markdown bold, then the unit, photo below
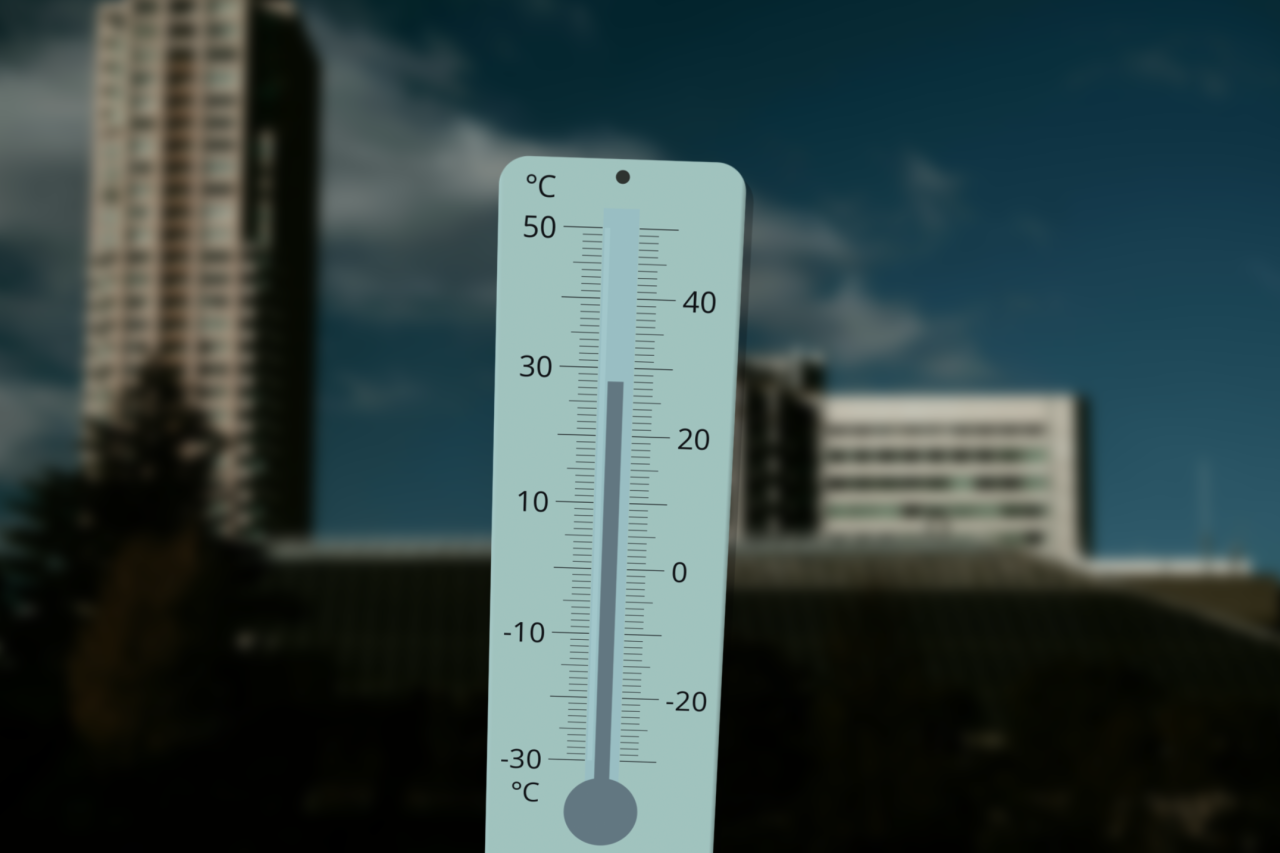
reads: **28** °C
